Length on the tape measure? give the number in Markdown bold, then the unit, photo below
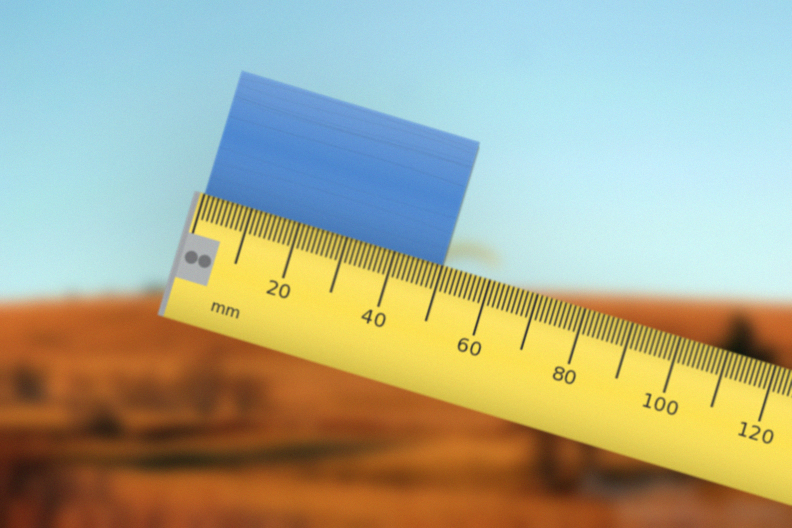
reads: **50** mm
